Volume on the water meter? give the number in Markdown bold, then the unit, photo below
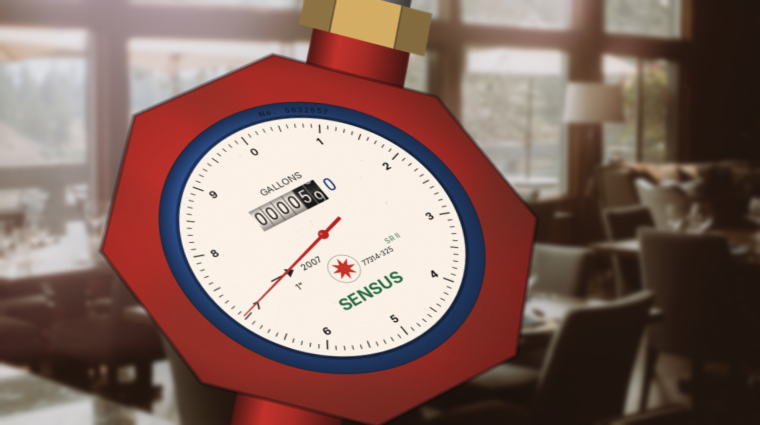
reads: **587.0** gal
